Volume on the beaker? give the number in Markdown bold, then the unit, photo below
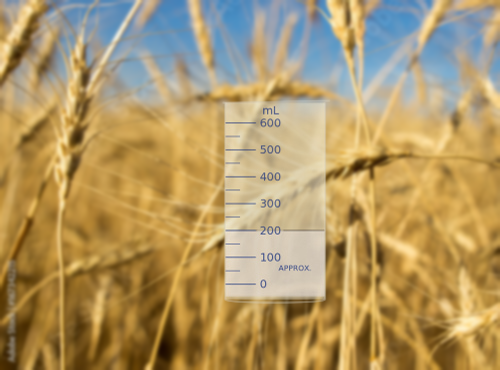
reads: **200** mL
